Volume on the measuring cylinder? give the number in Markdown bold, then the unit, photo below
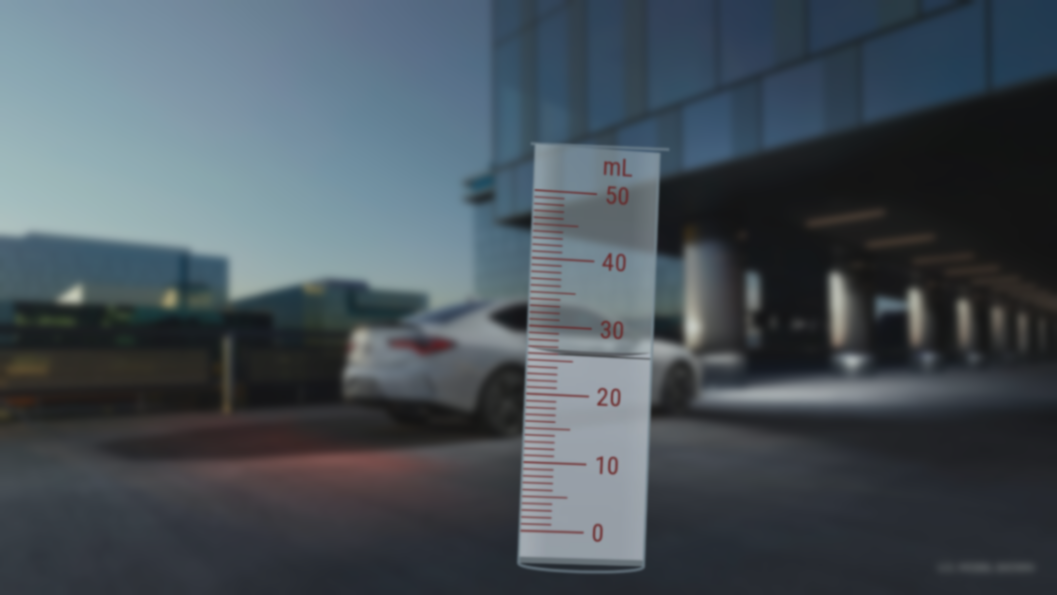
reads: **26** mL
